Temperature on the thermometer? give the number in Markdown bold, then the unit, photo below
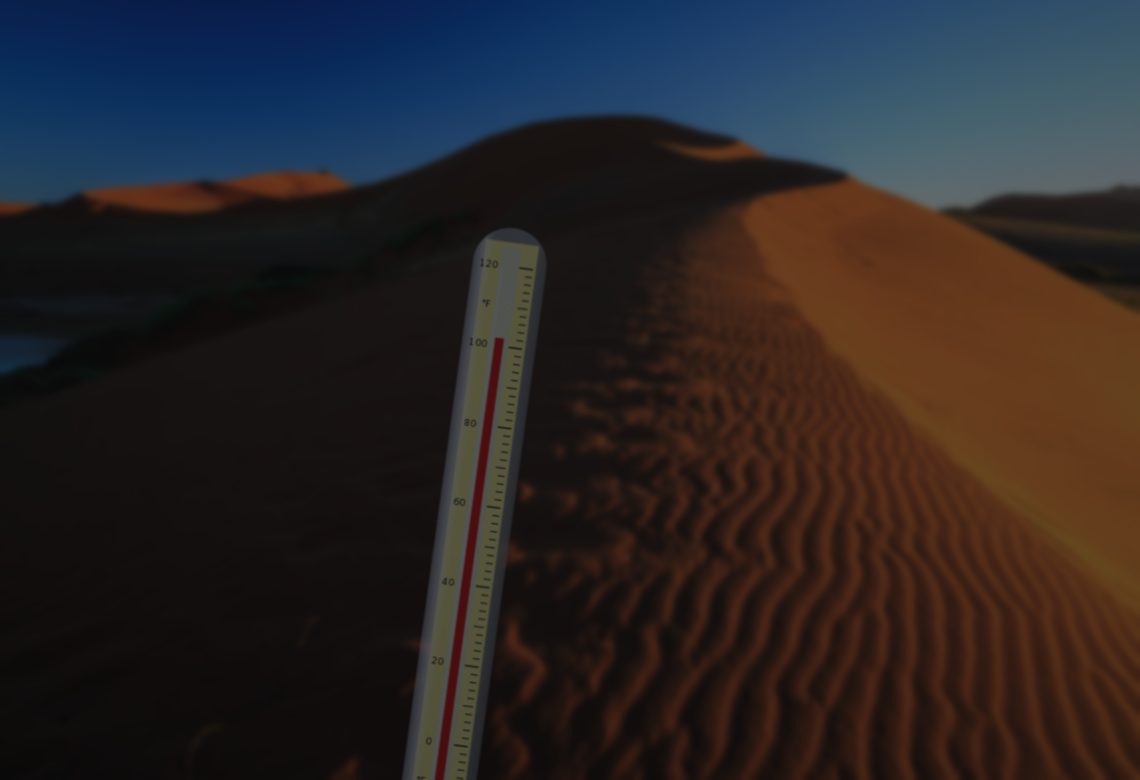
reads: **102** °F
